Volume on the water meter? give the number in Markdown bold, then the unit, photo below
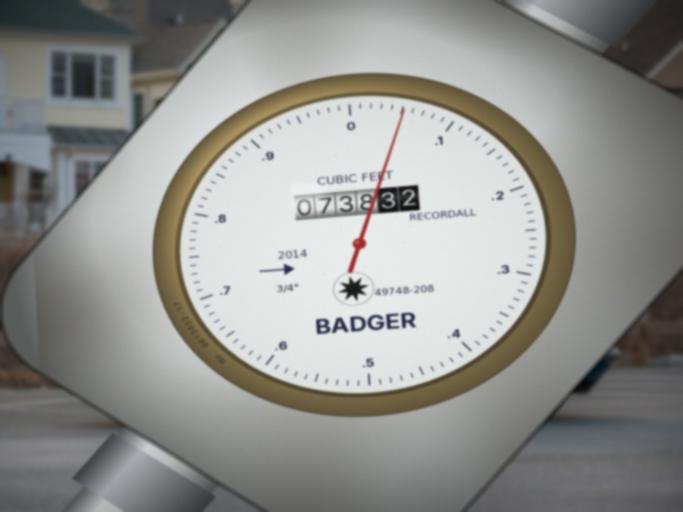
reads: **73832.05** ft³
